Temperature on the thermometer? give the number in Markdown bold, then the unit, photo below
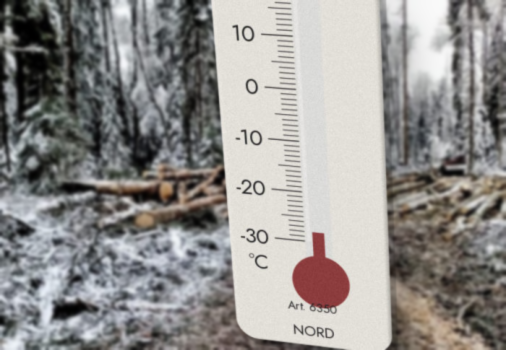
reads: **-28** °C
